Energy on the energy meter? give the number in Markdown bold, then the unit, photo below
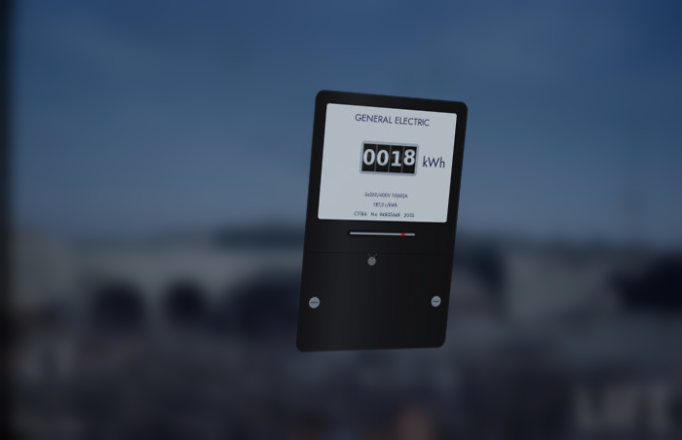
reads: **18** kWh
